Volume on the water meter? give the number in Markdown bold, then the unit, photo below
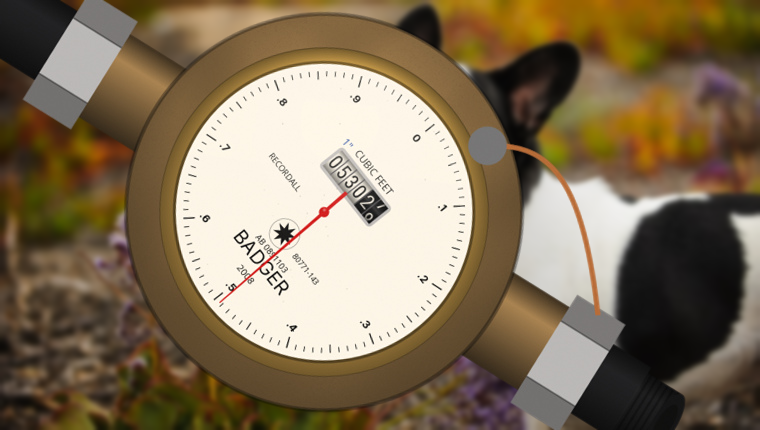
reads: **53027.49** ft³
